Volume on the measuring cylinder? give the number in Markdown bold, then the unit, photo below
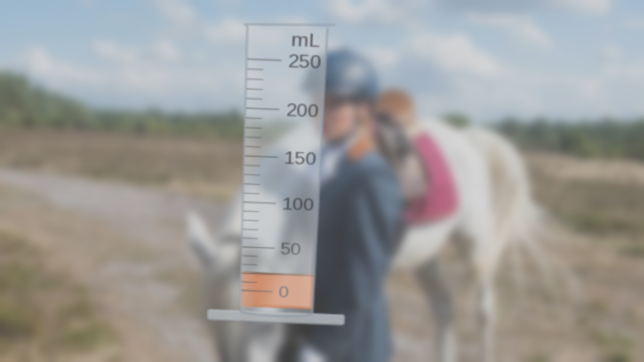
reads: **20** mL
